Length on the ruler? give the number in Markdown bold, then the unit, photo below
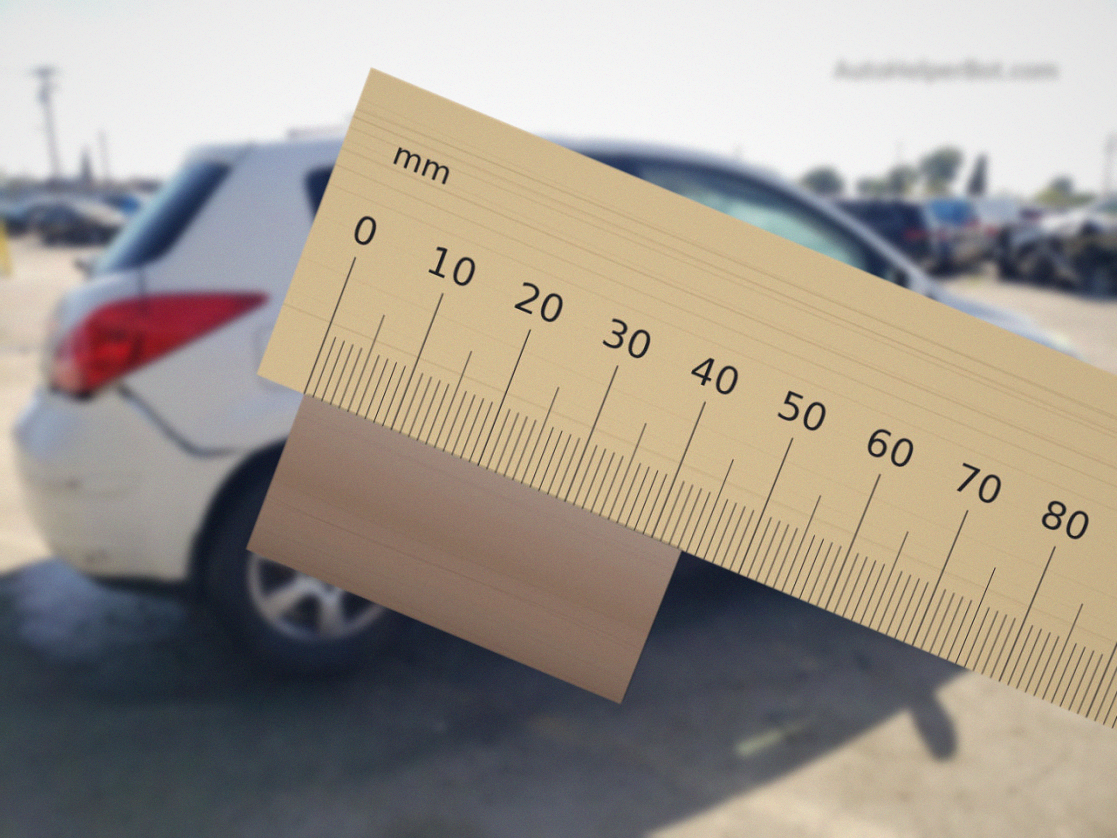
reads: **43.5** mm
